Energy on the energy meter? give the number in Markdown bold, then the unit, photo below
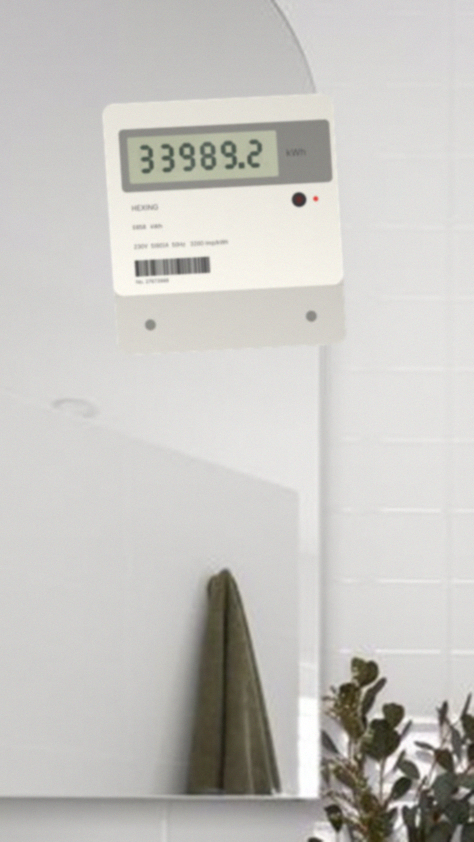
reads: **33989.2** kWh
